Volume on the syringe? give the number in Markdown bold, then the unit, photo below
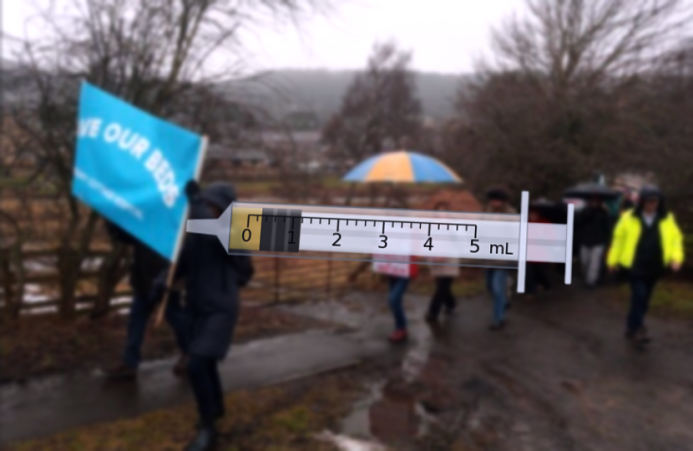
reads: **0.3** mL
